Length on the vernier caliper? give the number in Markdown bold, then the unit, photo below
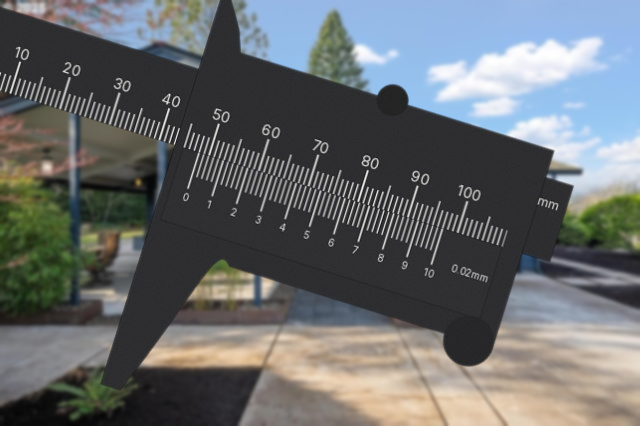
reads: **48.0** mm
